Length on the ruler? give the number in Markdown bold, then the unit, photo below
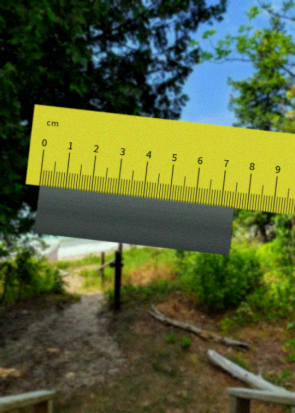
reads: **7.5** cm
